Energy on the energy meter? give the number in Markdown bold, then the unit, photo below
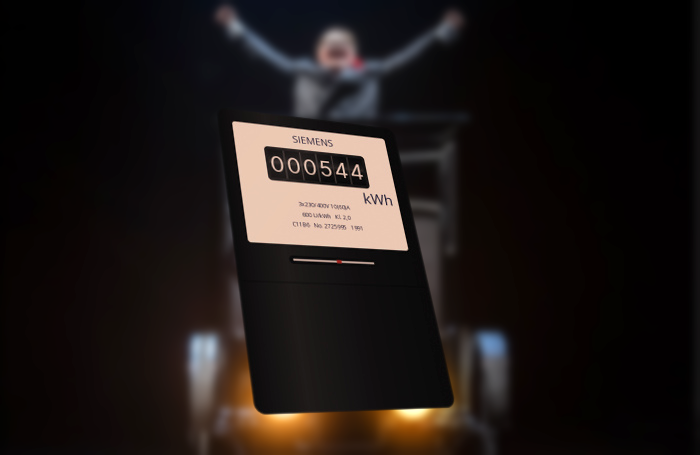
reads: **544** kWh
